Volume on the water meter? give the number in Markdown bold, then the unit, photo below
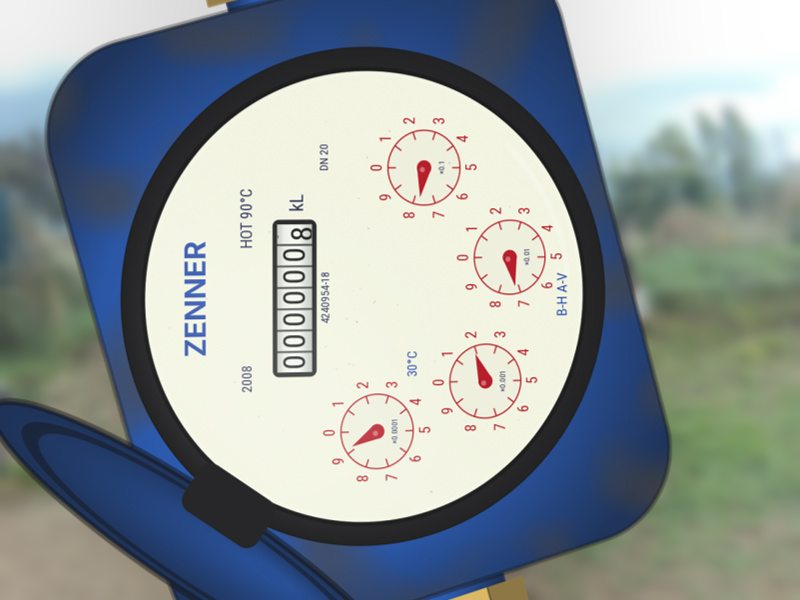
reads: **7.7719** kL
